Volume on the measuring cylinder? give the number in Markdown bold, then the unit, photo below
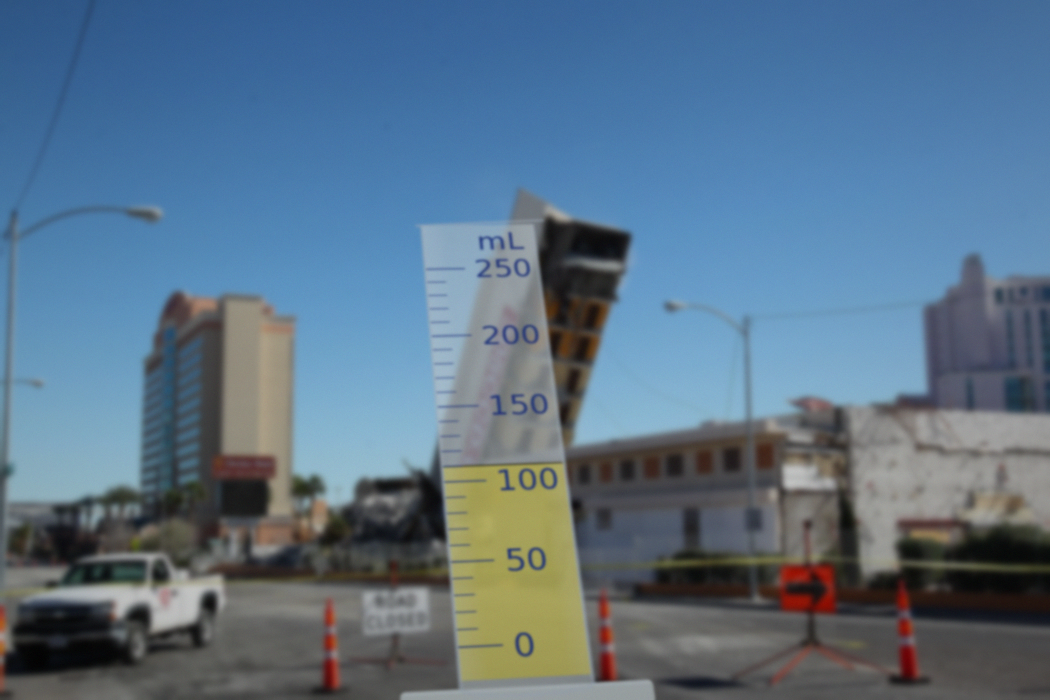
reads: **110** mL
